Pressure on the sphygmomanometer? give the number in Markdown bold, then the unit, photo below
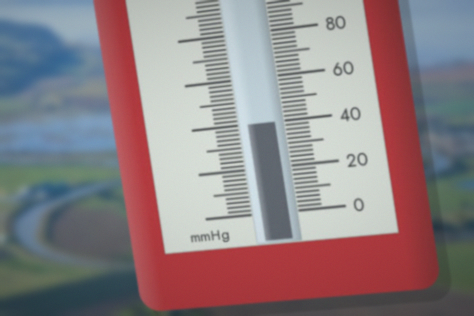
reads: **40** mmHg
